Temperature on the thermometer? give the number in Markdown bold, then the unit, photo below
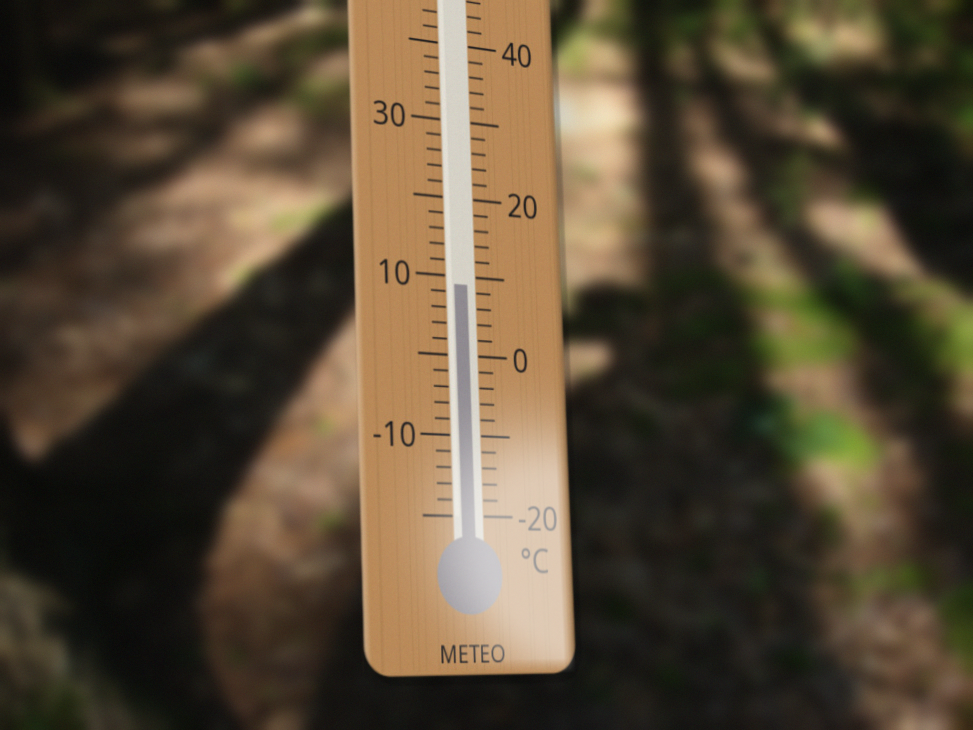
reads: **9** °C
